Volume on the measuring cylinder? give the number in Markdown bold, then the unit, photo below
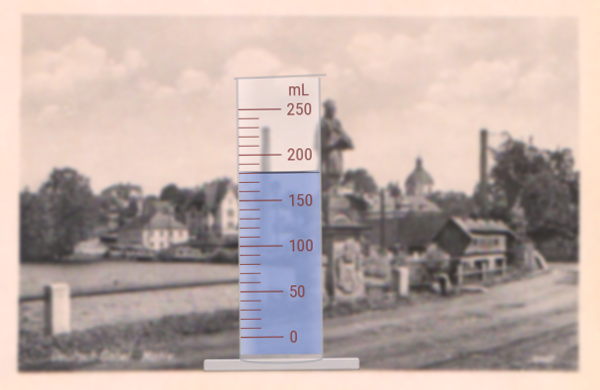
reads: **180** mL
